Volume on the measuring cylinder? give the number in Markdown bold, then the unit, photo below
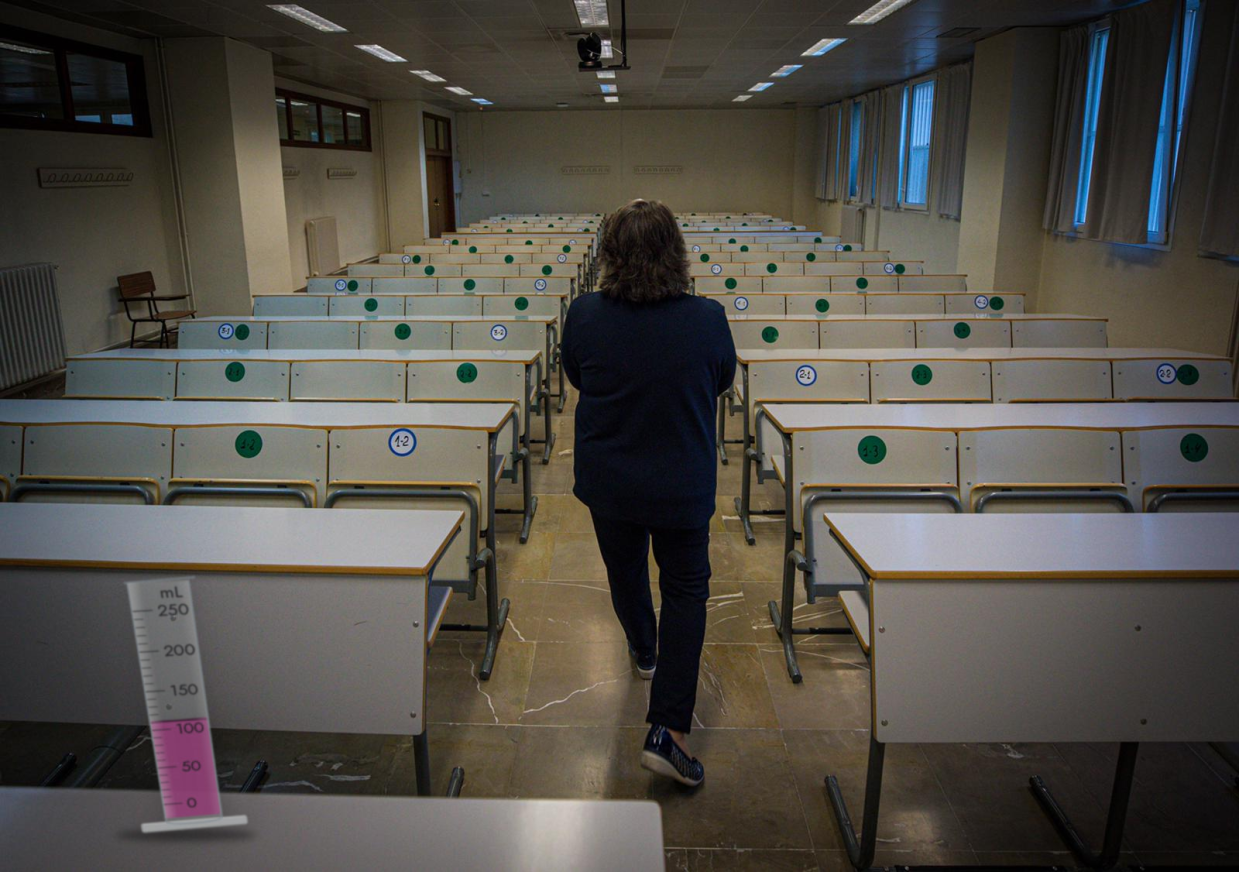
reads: **110** mL
